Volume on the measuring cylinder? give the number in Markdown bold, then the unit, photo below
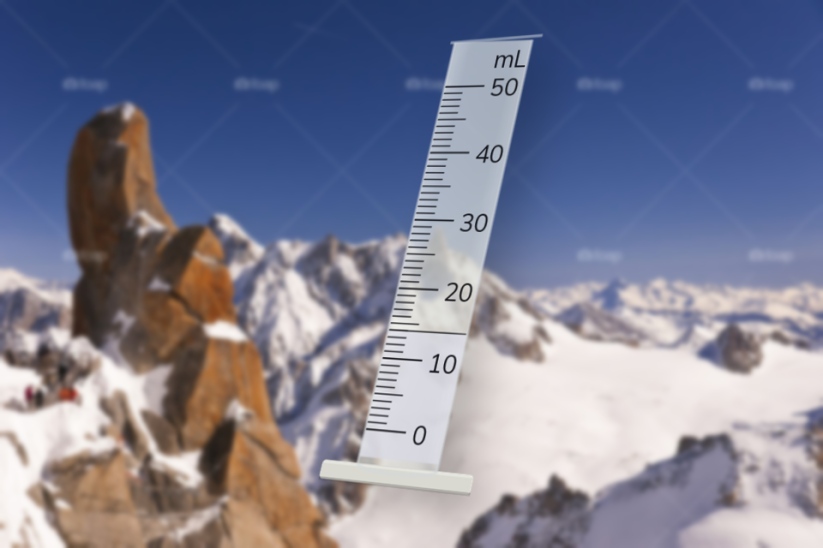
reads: **14** mL
